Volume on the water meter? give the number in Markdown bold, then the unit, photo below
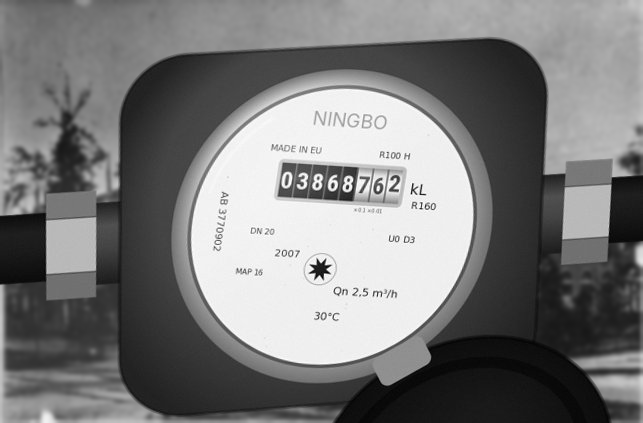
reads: **3868.762** kL
